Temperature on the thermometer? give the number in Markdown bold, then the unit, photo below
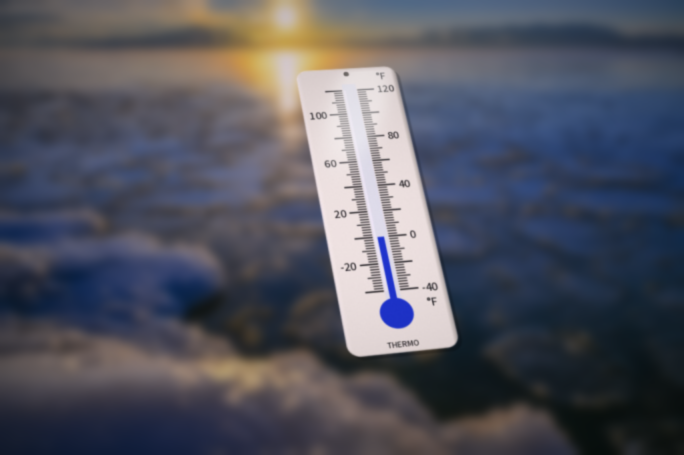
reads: **0** °F
